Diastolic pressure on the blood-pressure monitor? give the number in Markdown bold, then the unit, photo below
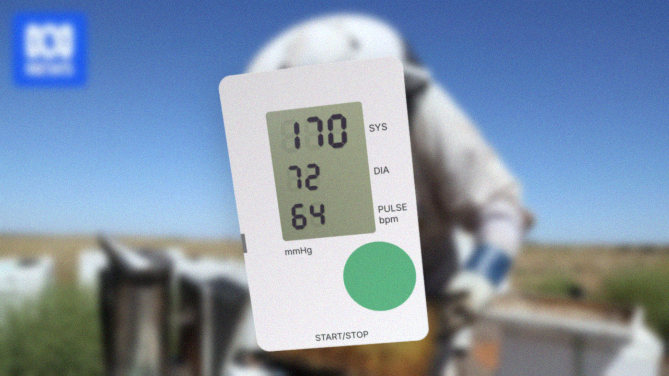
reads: **72** mmHg
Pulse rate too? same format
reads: **64** bpm
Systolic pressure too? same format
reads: **170** mmHg
